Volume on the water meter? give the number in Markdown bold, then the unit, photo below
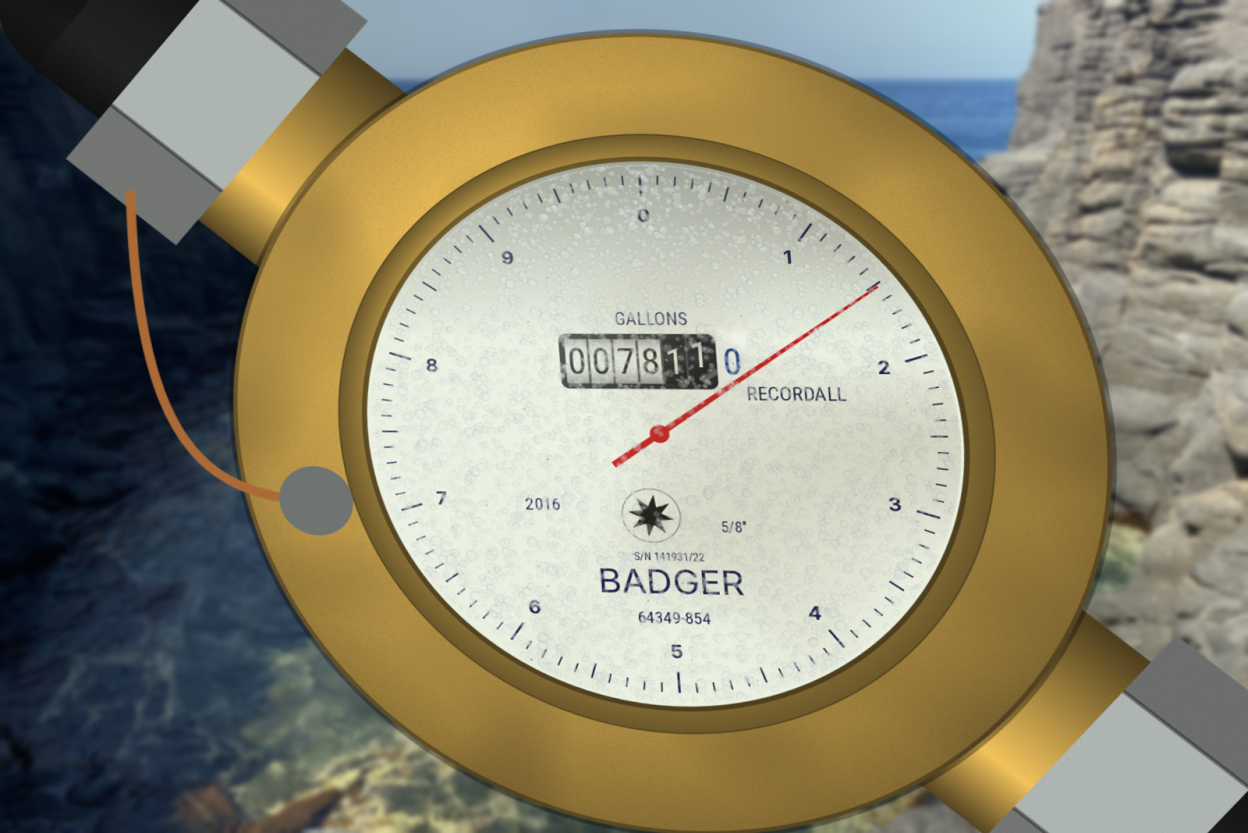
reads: **78111.5** gal
